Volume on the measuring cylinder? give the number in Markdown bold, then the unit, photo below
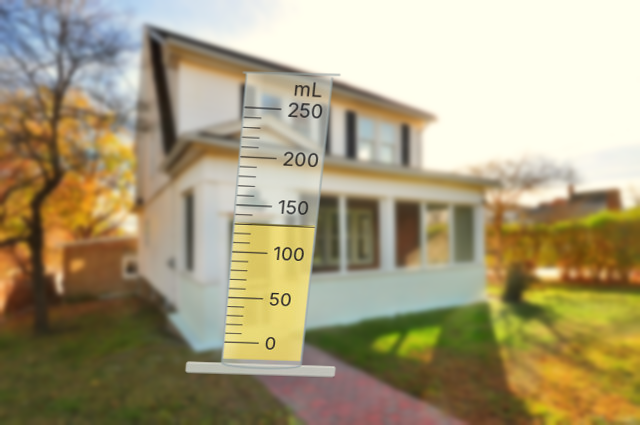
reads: **130** mL
